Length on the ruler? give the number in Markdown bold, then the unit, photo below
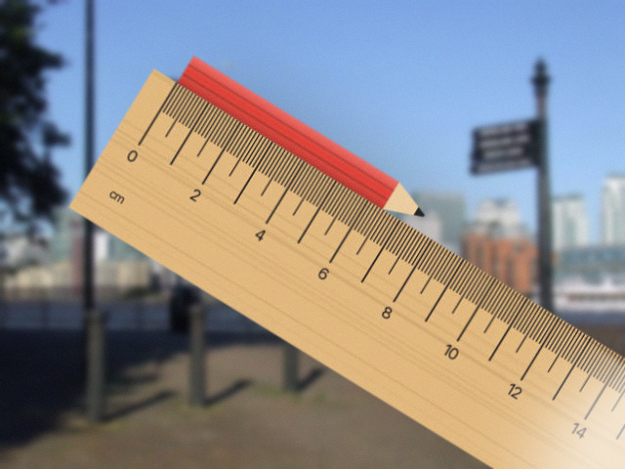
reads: **7.5** cm
